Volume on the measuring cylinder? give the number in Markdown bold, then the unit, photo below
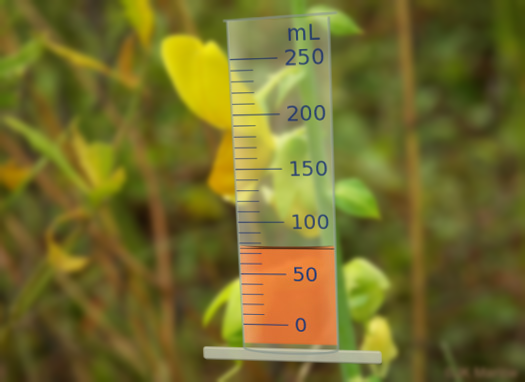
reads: **75** mL
